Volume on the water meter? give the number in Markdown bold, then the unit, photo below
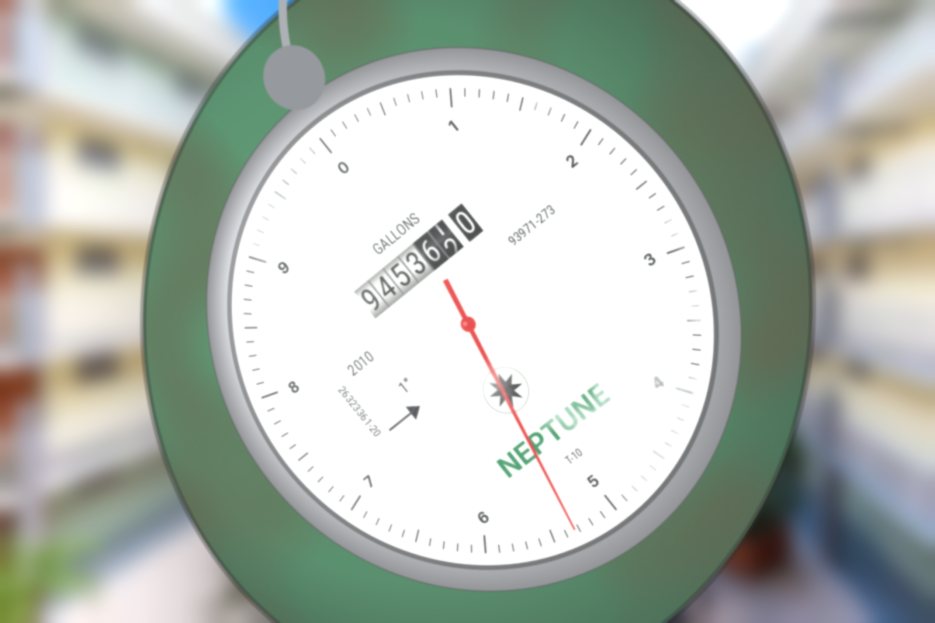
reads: **9453615.3** gal
